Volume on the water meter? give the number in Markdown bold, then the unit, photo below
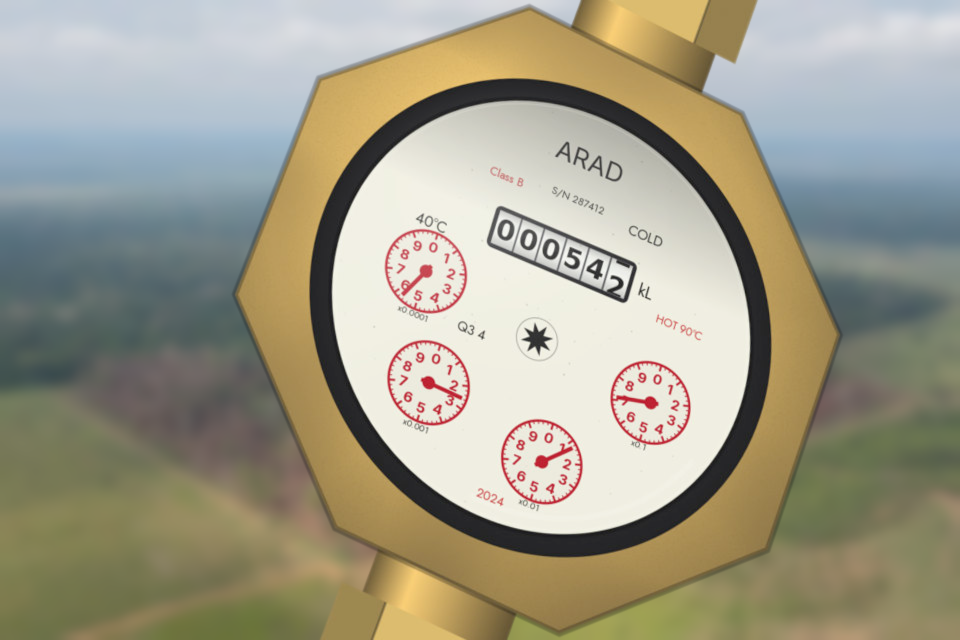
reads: **541.7125** kL
